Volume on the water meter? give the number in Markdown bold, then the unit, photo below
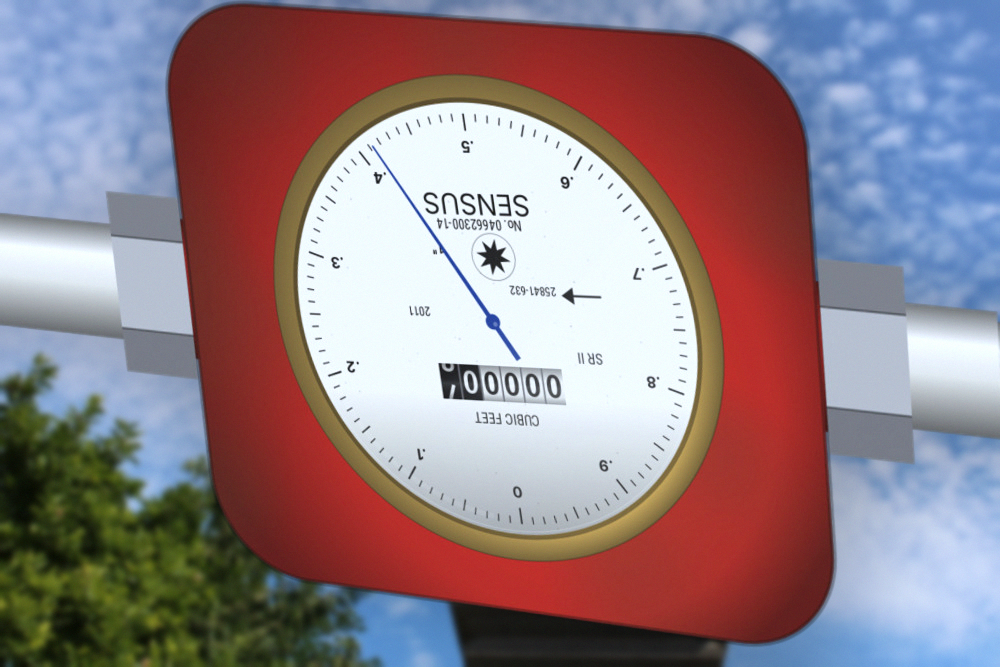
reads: **7.41** ft³
